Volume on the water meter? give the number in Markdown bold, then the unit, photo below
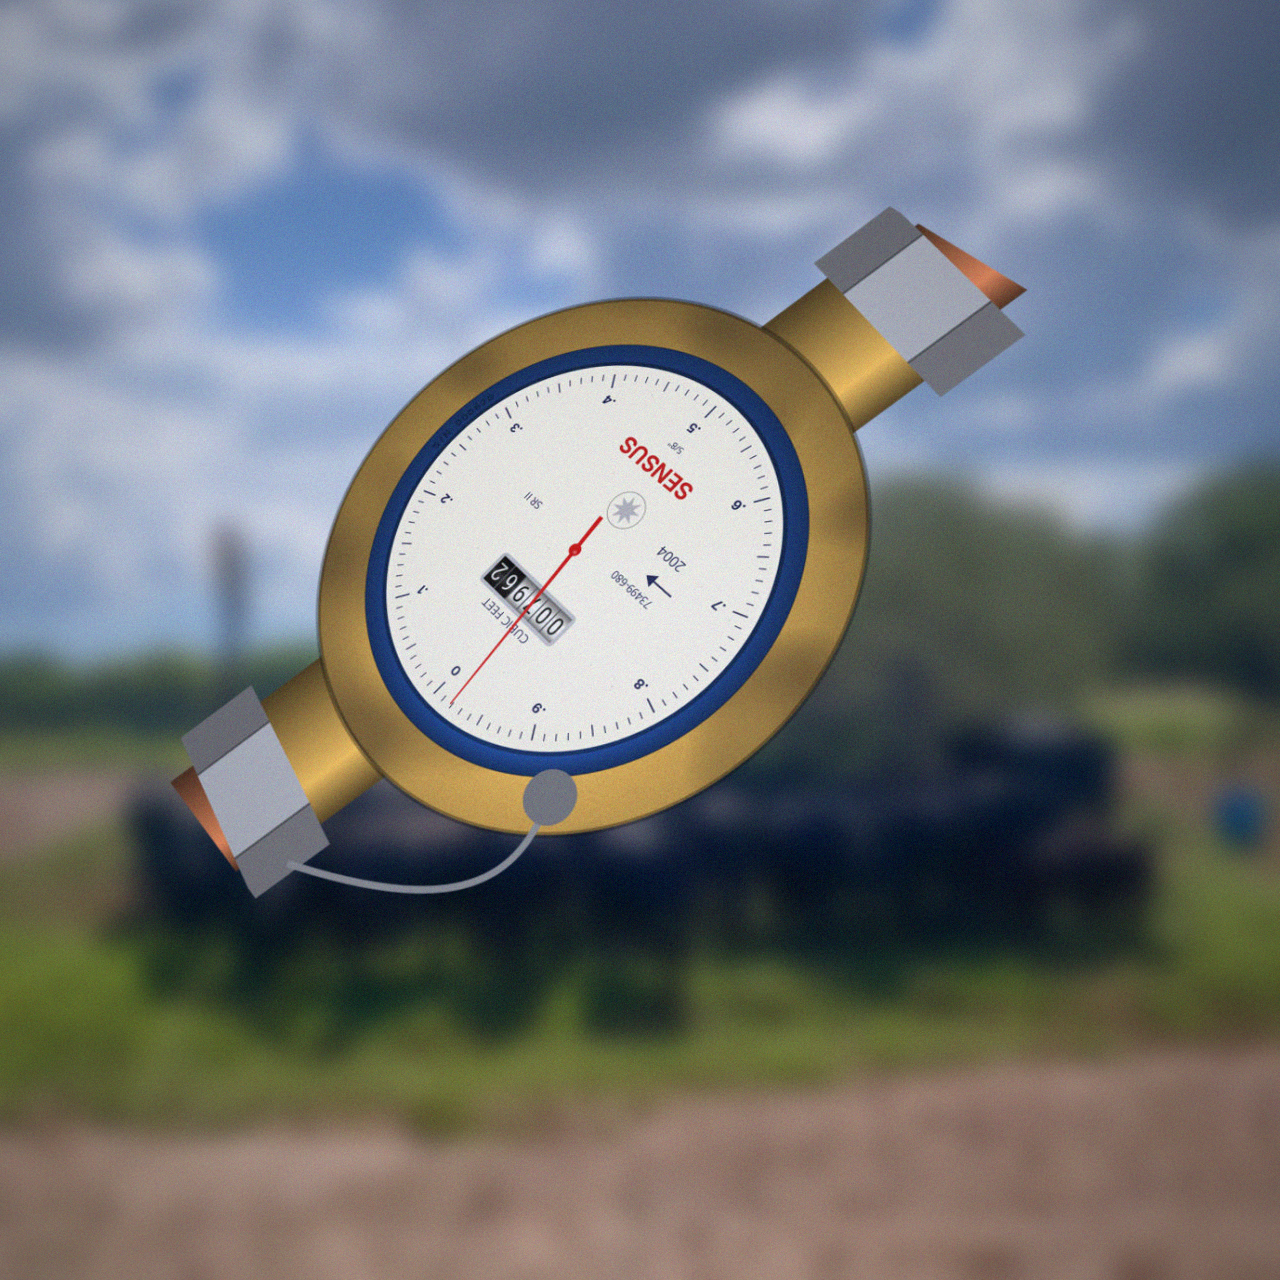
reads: **7961.98** ft³
